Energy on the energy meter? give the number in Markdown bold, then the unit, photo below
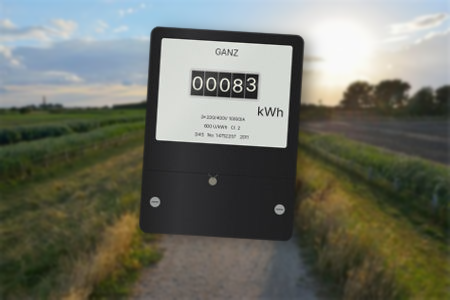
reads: **83** kWh
